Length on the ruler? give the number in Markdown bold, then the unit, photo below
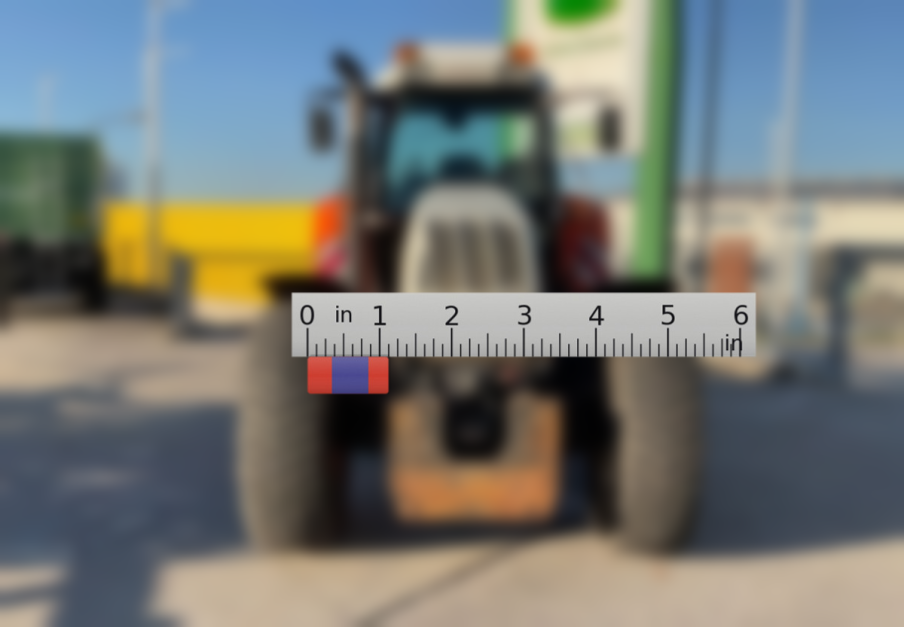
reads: **1.125** in
